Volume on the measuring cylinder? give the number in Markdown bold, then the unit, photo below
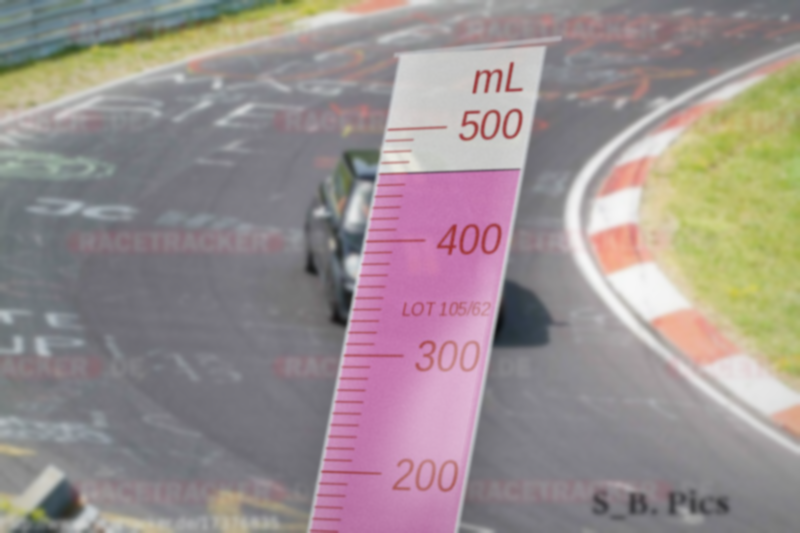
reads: **460** mL
